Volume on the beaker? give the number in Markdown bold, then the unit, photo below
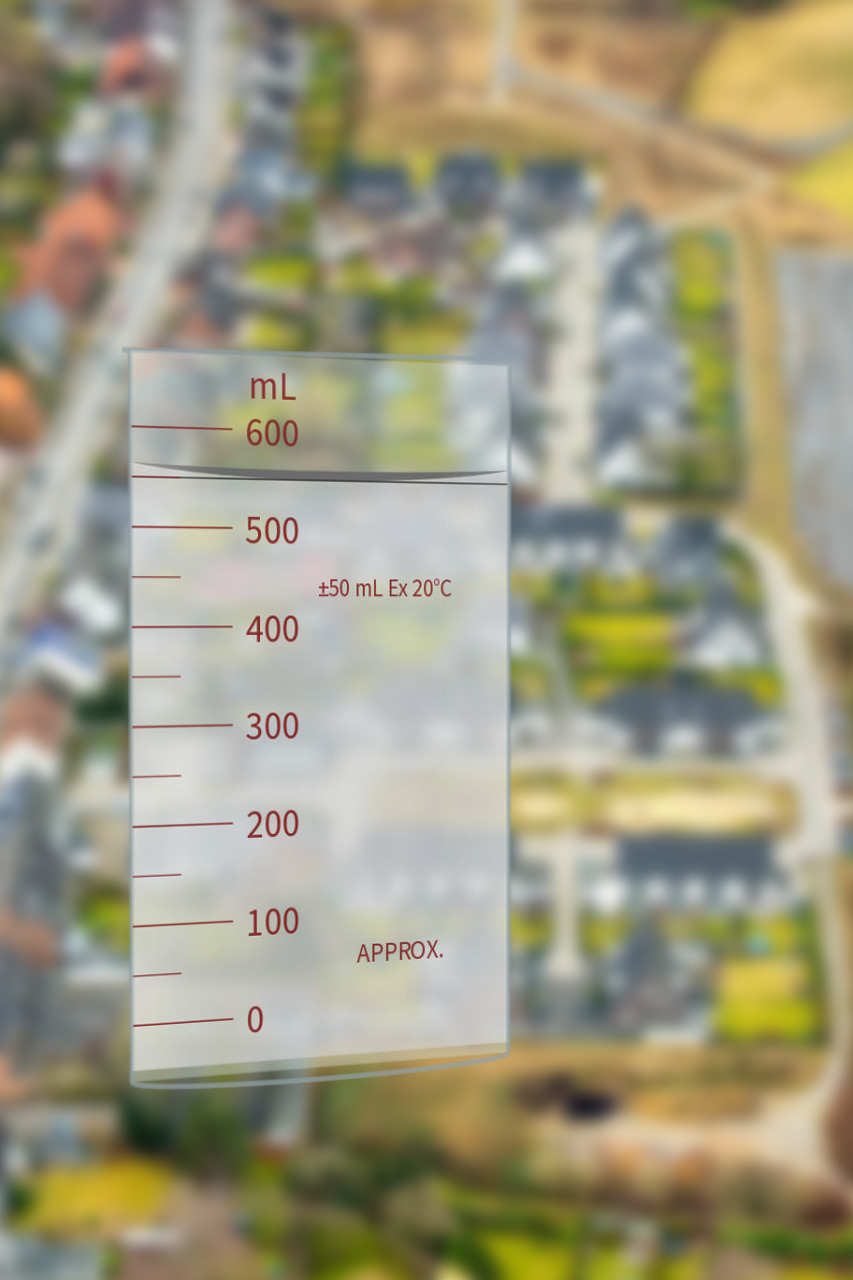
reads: **550** mL
